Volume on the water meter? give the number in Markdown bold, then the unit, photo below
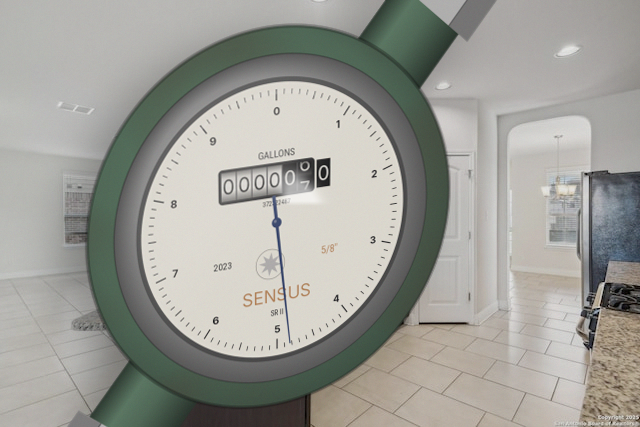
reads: **64.8** gal
